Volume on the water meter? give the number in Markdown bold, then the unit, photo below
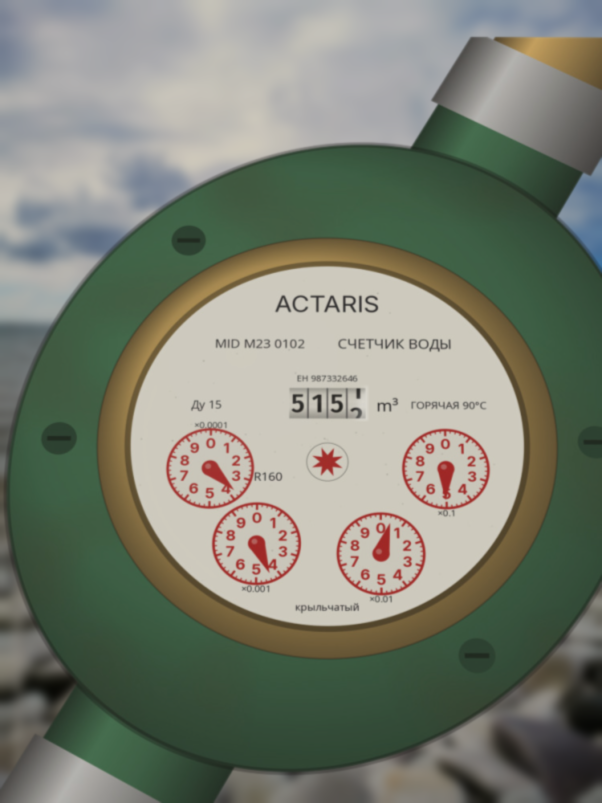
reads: **5151.5043** m³
